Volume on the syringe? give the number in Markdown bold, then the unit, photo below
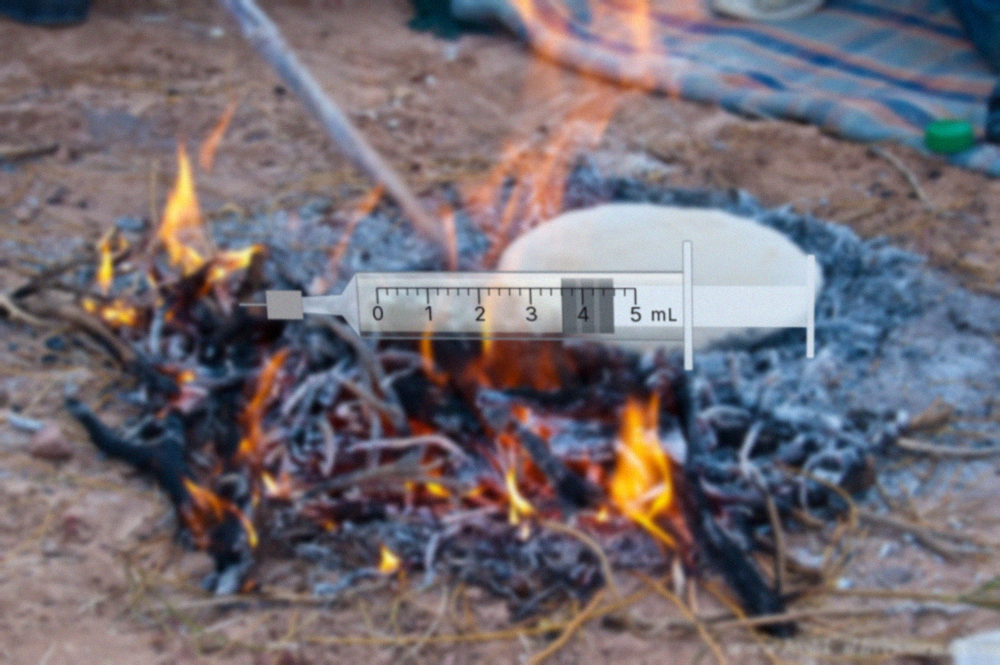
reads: **3.6** mL
